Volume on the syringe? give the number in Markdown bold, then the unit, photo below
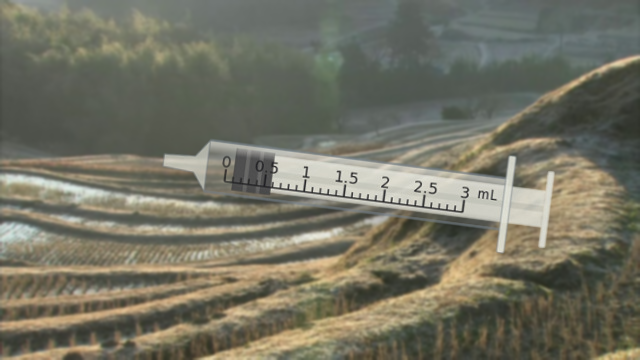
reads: **0.1** mL
